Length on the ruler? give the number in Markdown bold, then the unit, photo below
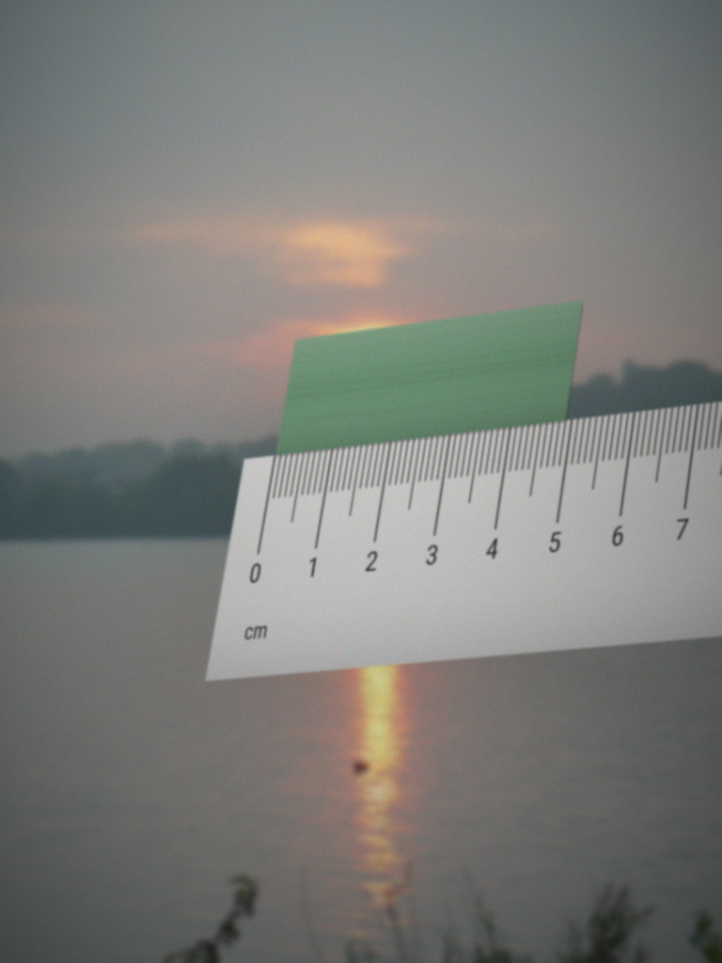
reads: **4.9** cm
